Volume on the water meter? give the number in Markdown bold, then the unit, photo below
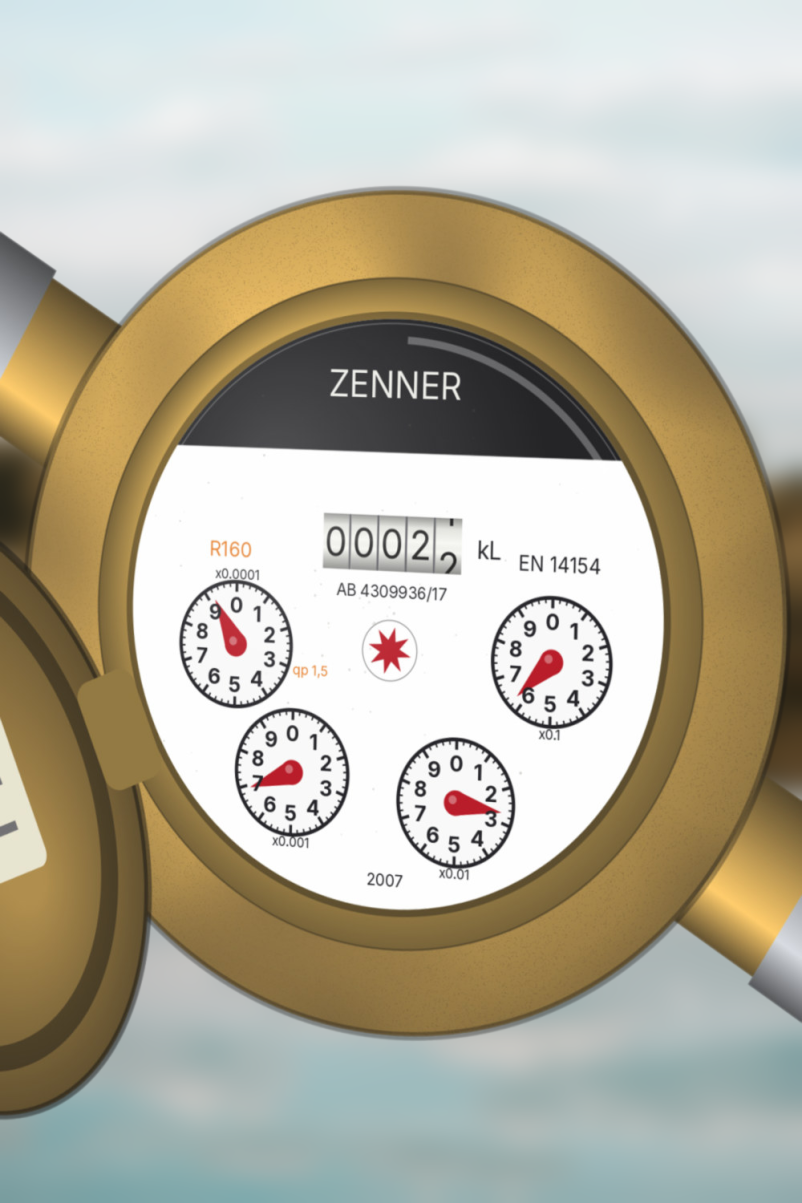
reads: **21.6269** kL
